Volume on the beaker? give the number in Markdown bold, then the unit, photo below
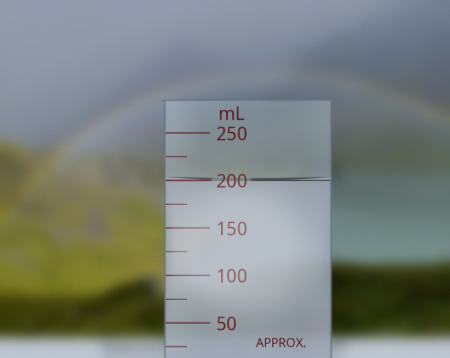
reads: **200** mL
